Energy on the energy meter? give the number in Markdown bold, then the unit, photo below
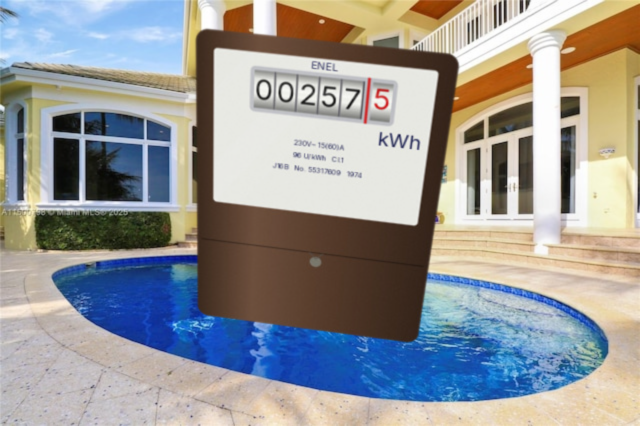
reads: **257.5** kWh
